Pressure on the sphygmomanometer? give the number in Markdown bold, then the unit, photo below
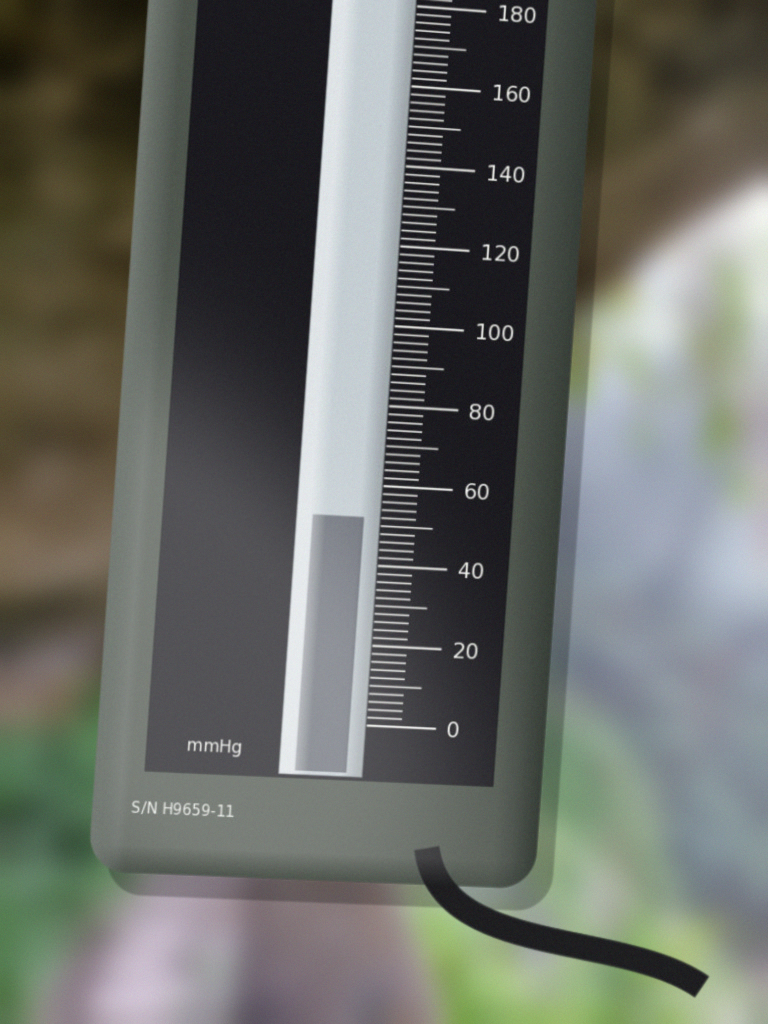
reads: **52** mmHg
